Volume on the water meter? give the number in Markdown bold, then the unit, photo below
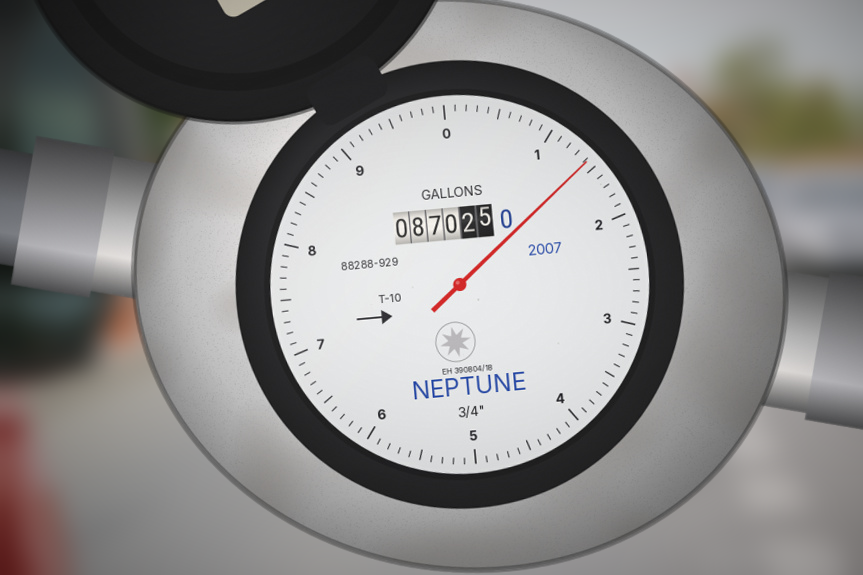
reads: **870251.4** gal
